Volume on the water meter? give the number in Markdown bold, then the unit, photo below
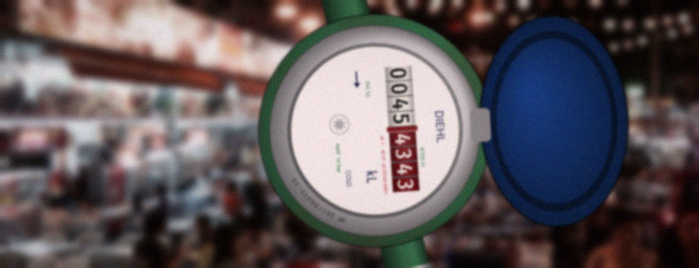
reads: **45.4343** kL
